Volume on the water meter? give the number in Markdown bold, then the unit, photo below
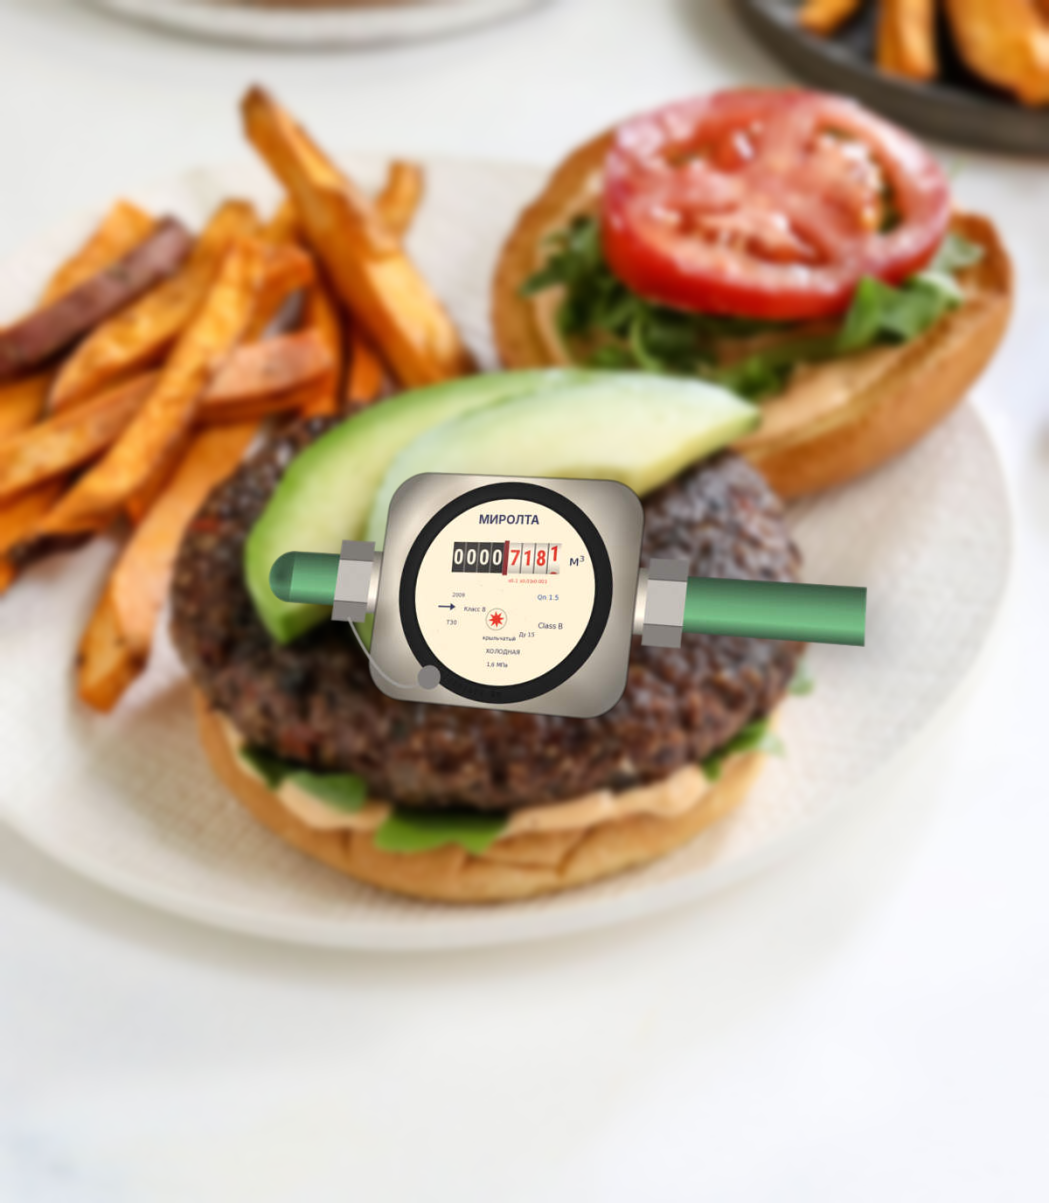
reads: **0.7181** m³
